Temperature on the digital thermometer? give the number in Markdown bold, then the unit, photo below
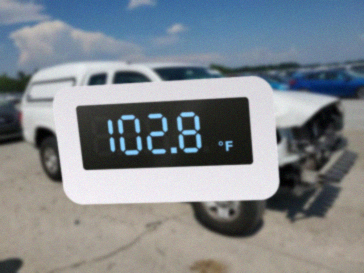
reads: **102.8** °F
